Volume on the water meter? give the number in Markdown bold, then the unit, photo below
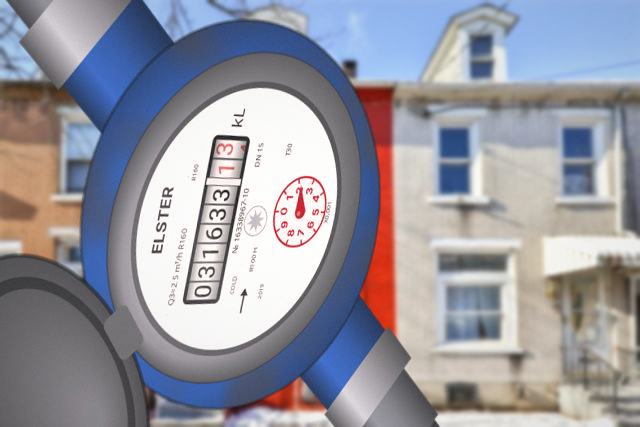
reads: **31633.132** kL
